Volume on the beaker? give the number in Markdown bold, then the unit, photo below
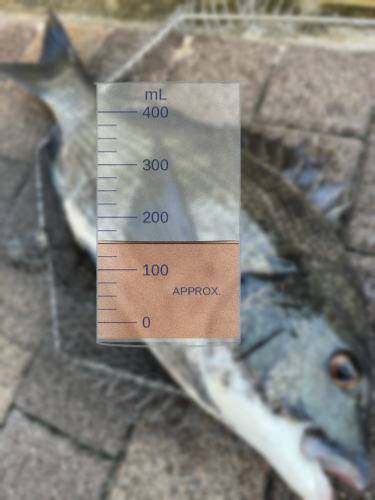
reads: **150** mL
